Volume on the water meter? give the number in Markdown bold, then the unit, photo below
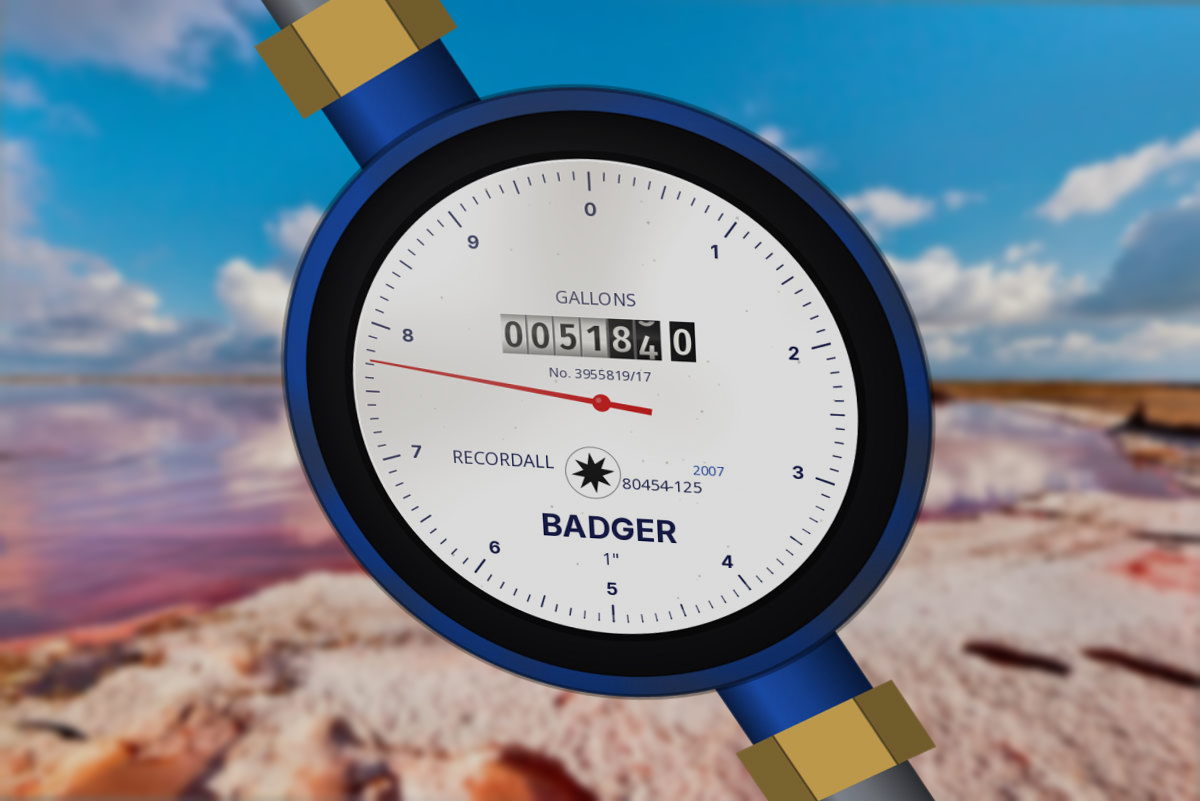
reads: **51837.7** gal
